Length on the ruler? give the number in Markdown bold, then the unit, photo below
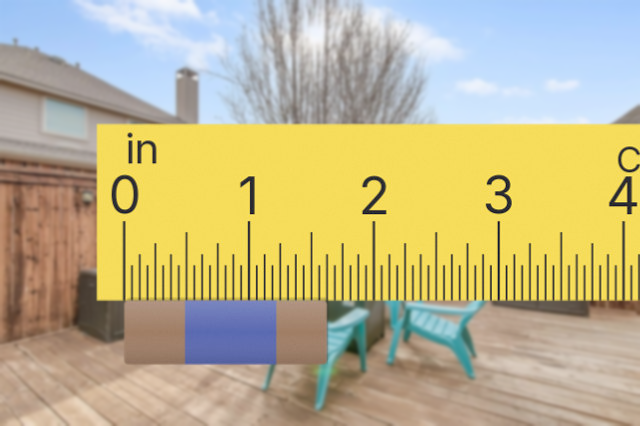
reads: **1.625** in
